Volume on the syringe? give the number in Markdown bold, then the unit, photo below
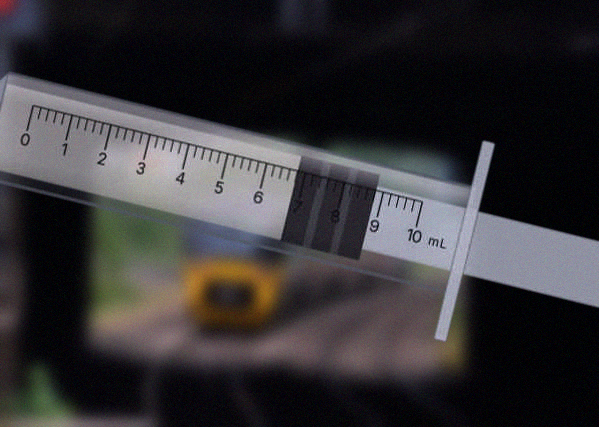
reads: **6.8** mL
